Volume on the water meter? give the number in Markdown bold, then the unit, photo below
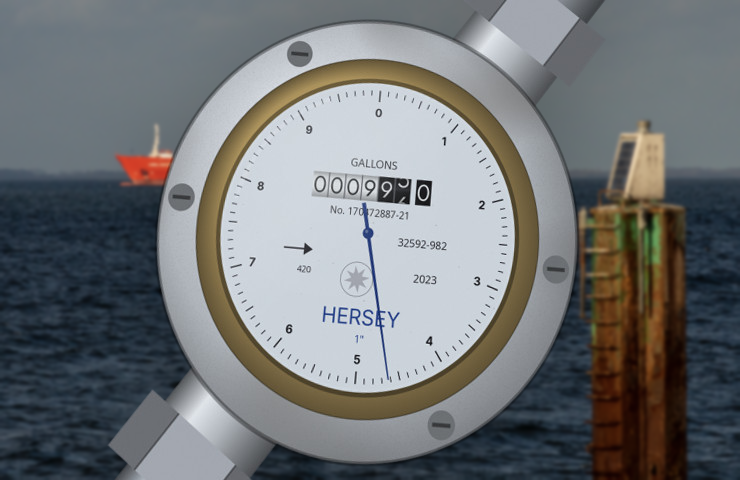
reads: **9954.6** gal
